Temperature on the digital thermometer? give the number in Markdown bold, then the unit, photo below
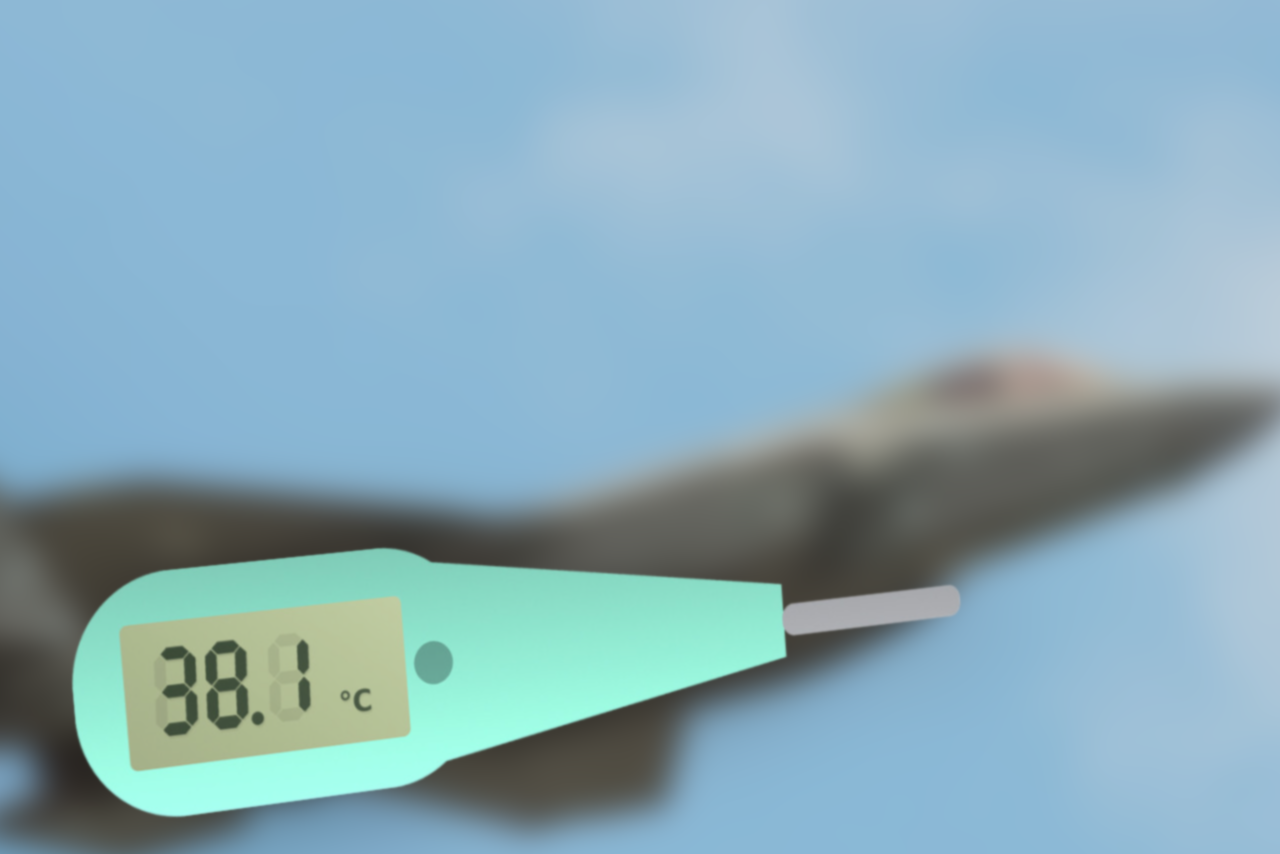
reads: **38.1** °C
